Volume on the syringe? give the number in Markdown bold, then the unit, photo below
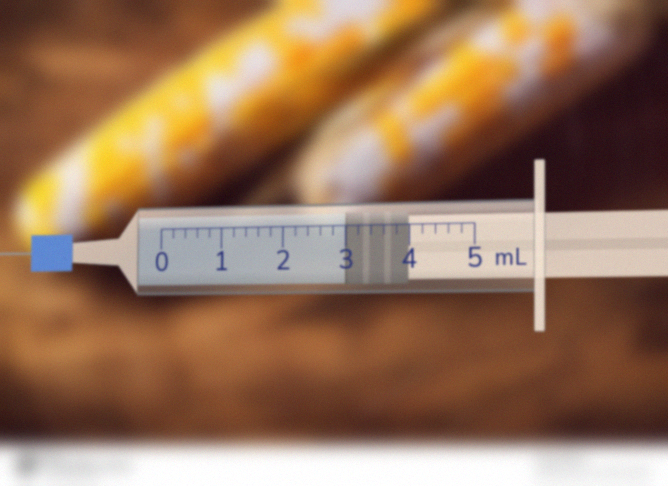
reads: **3** mL
